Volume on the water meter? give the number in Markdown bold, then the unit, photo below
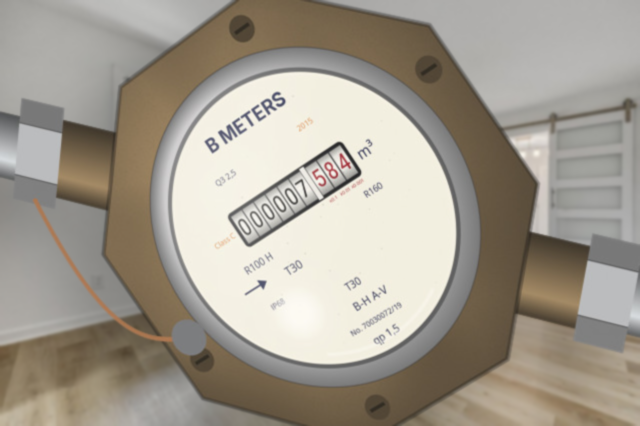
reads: **7.584** m³
